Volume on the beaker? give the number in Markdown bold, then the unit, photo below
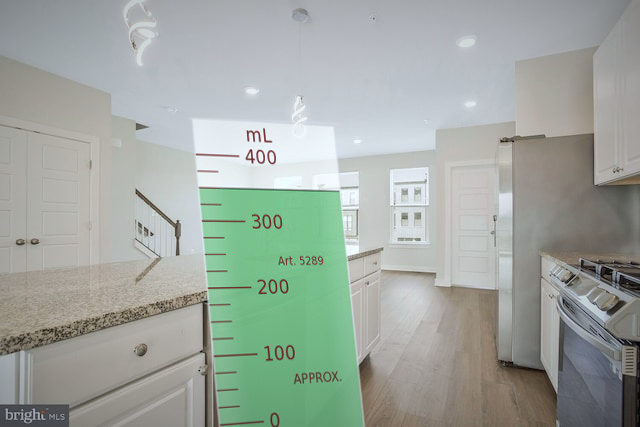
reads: **350** mL
